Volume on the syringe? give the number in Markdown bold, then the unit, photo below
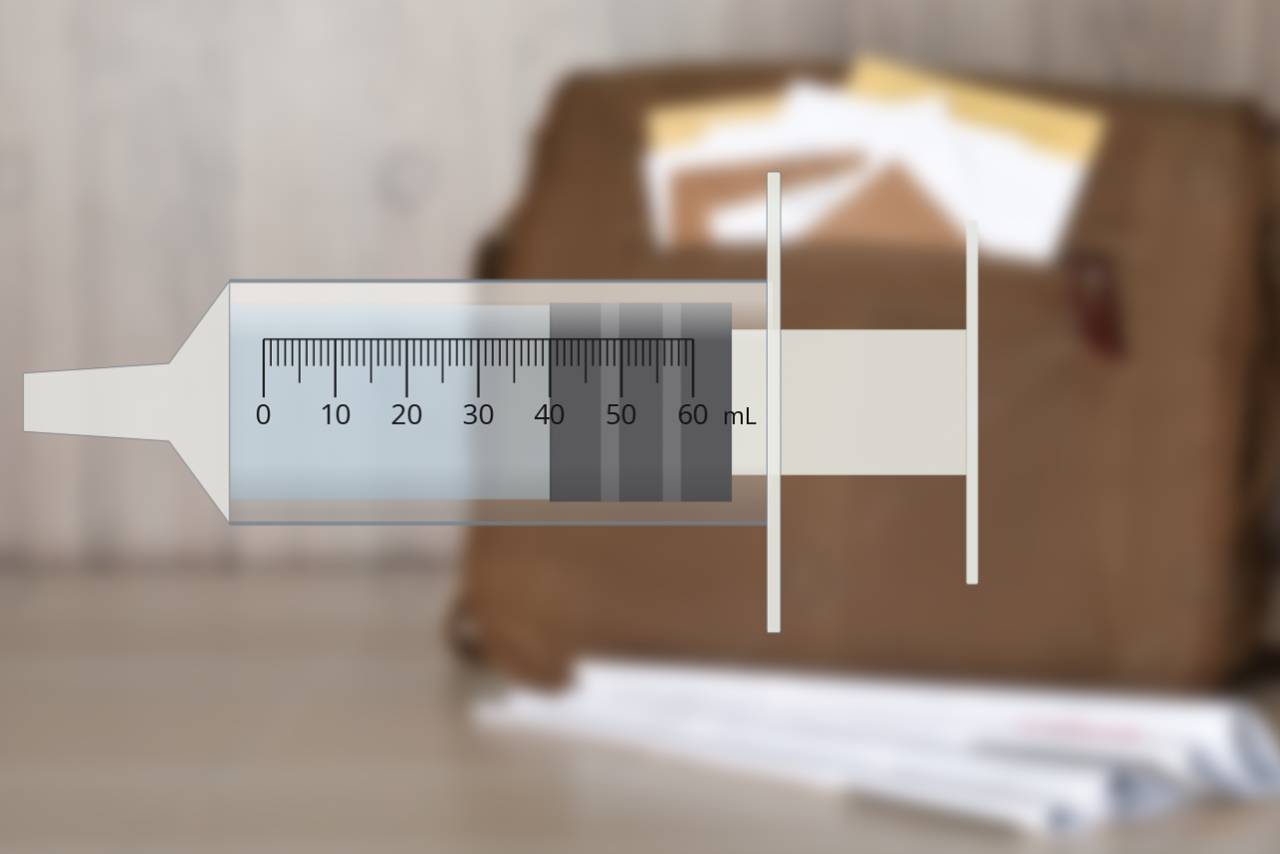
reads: **40** mL
